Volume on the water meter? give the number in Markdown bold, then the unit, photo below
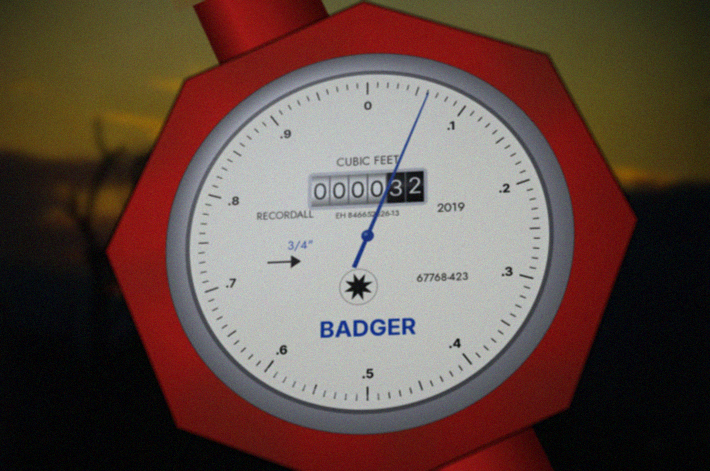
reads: **32.06** ft³
